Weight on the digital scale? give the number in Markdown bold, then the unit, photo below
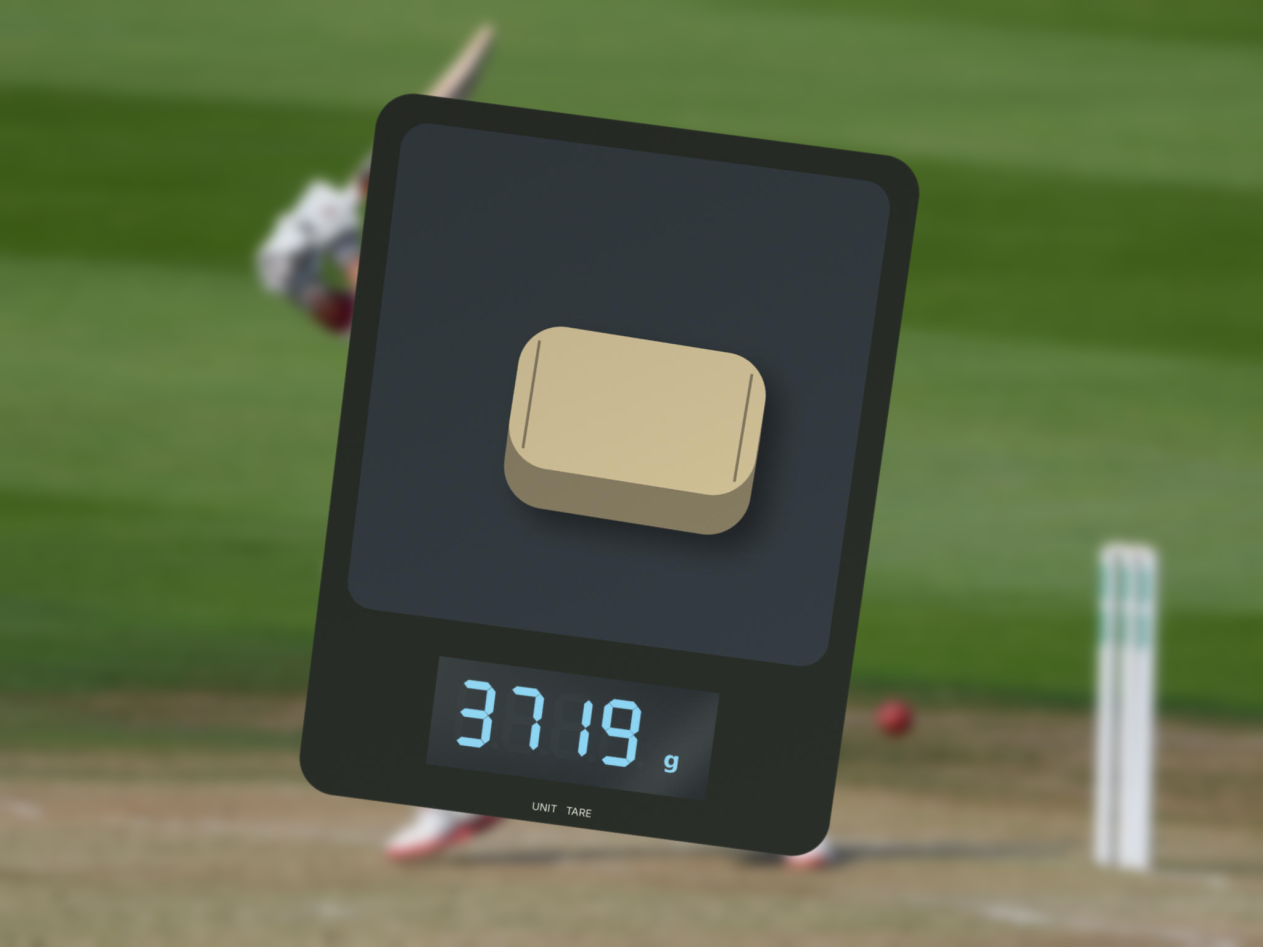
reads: **3719** g
